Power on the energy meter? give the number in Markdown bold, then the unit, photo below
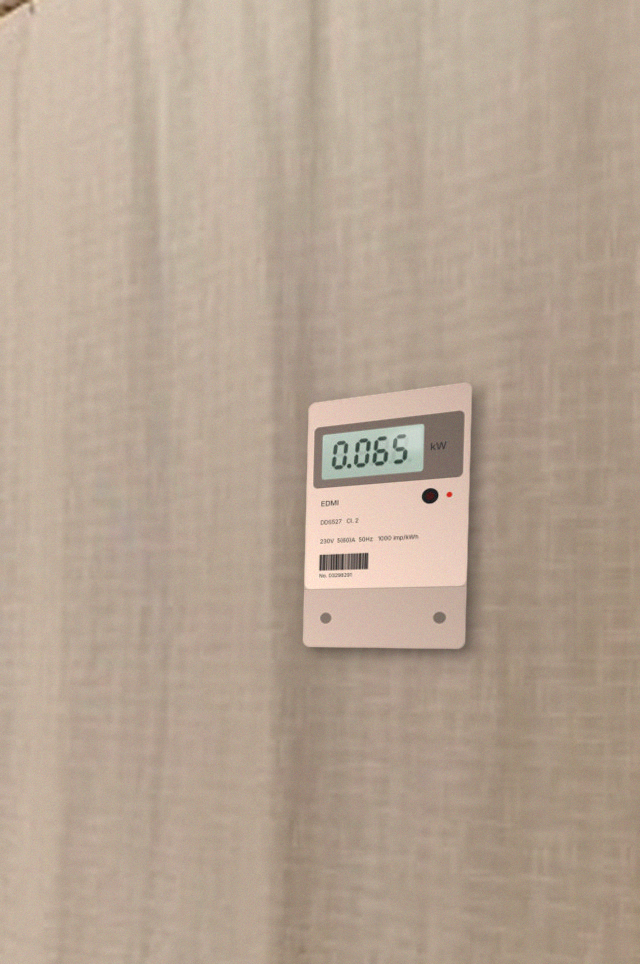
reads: **0.065** kW
